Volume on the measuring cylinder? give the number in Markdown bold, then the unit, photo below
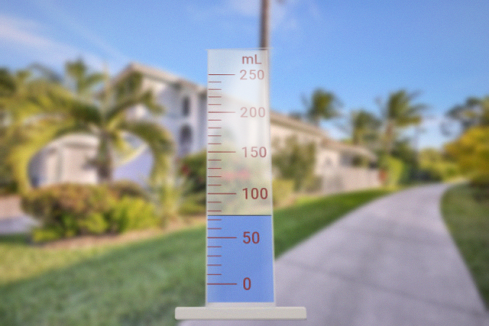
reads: **75** mL
